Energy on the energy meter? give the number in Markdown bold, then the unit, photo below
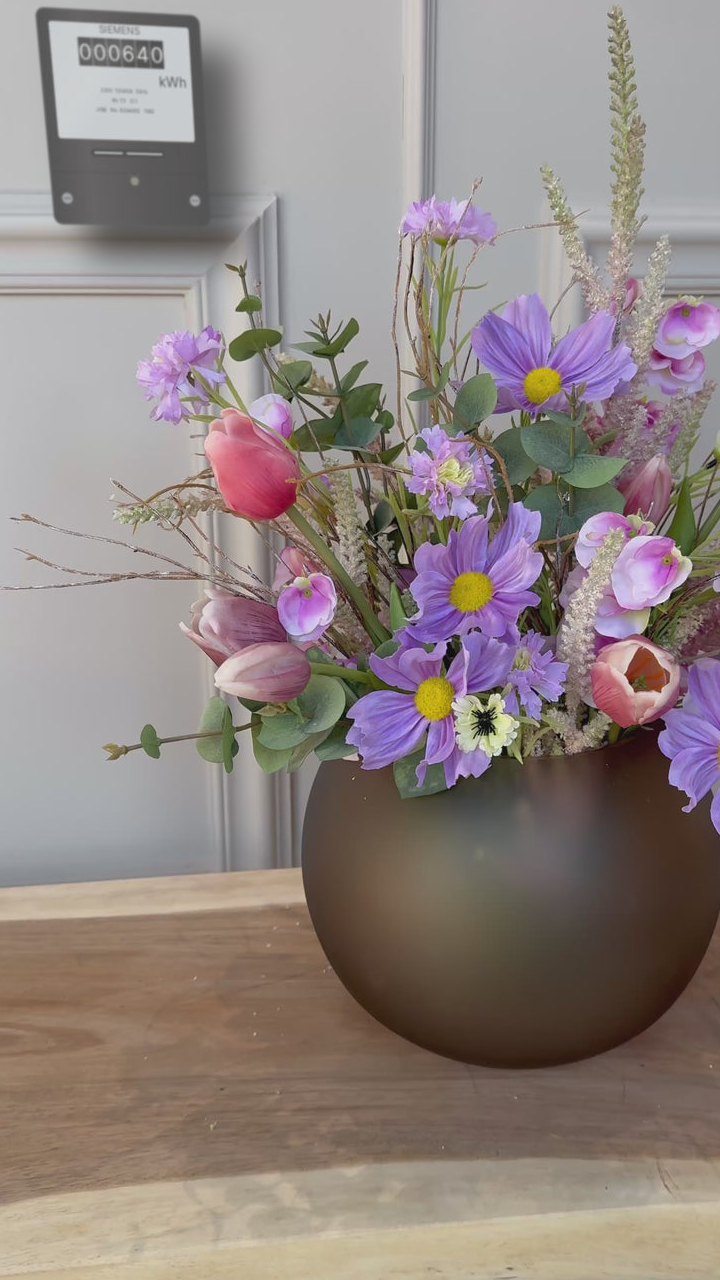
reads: **640** kWh
